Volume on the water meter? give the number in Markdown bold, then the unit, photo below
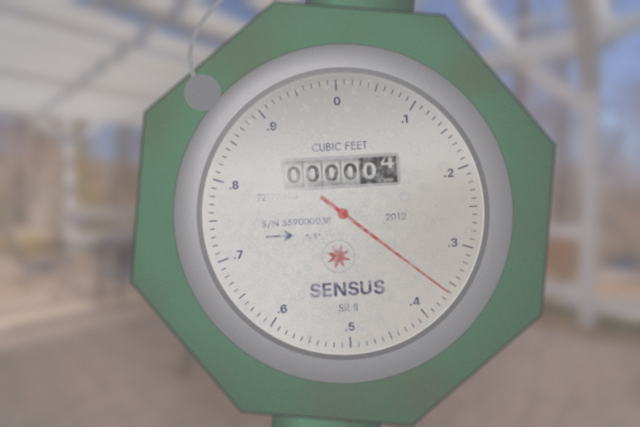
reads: **4.36** ft³
